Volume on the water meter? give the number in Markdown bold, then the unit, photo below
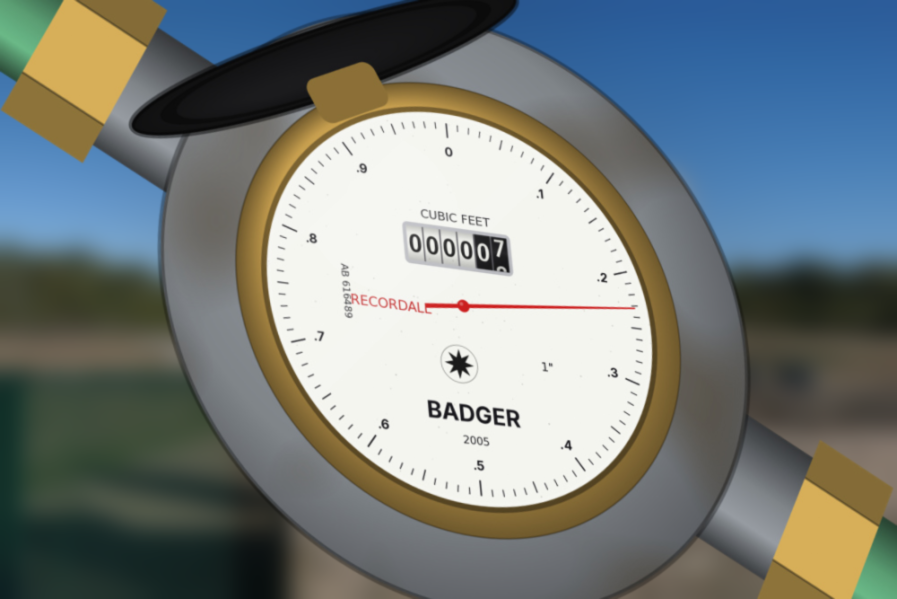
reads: **7.23** ft³
